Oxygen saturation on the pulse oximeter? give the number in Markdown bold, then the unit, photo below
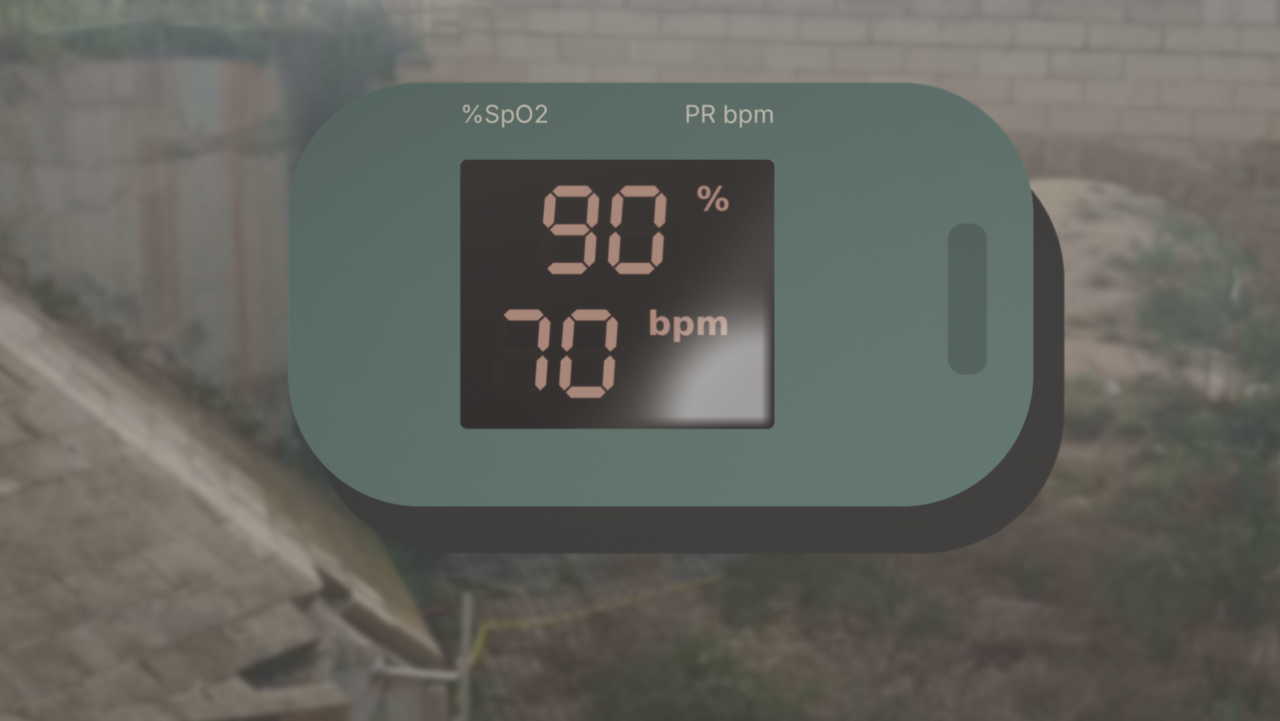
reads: **90** %
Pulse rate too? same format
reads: **70** bpm
